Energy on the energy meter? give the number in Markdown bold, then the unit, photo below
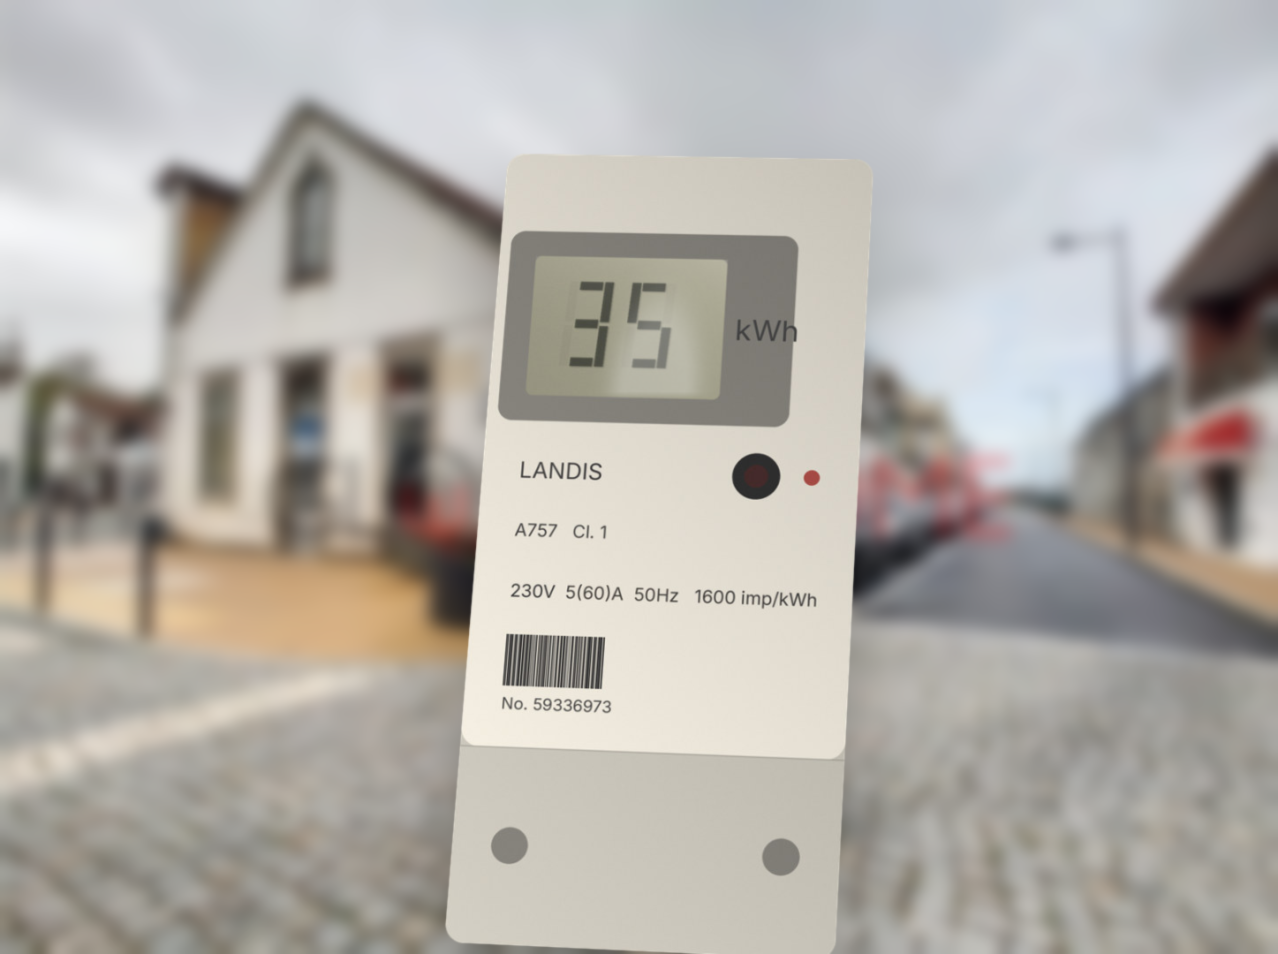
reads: **35** kWh
